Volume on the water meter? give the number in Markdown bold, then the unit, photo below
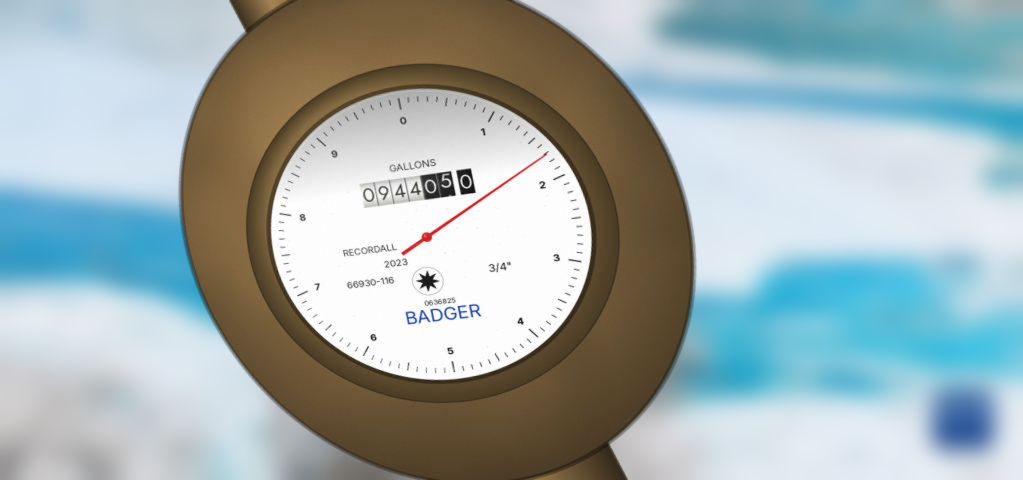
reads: **944051.7** gal
